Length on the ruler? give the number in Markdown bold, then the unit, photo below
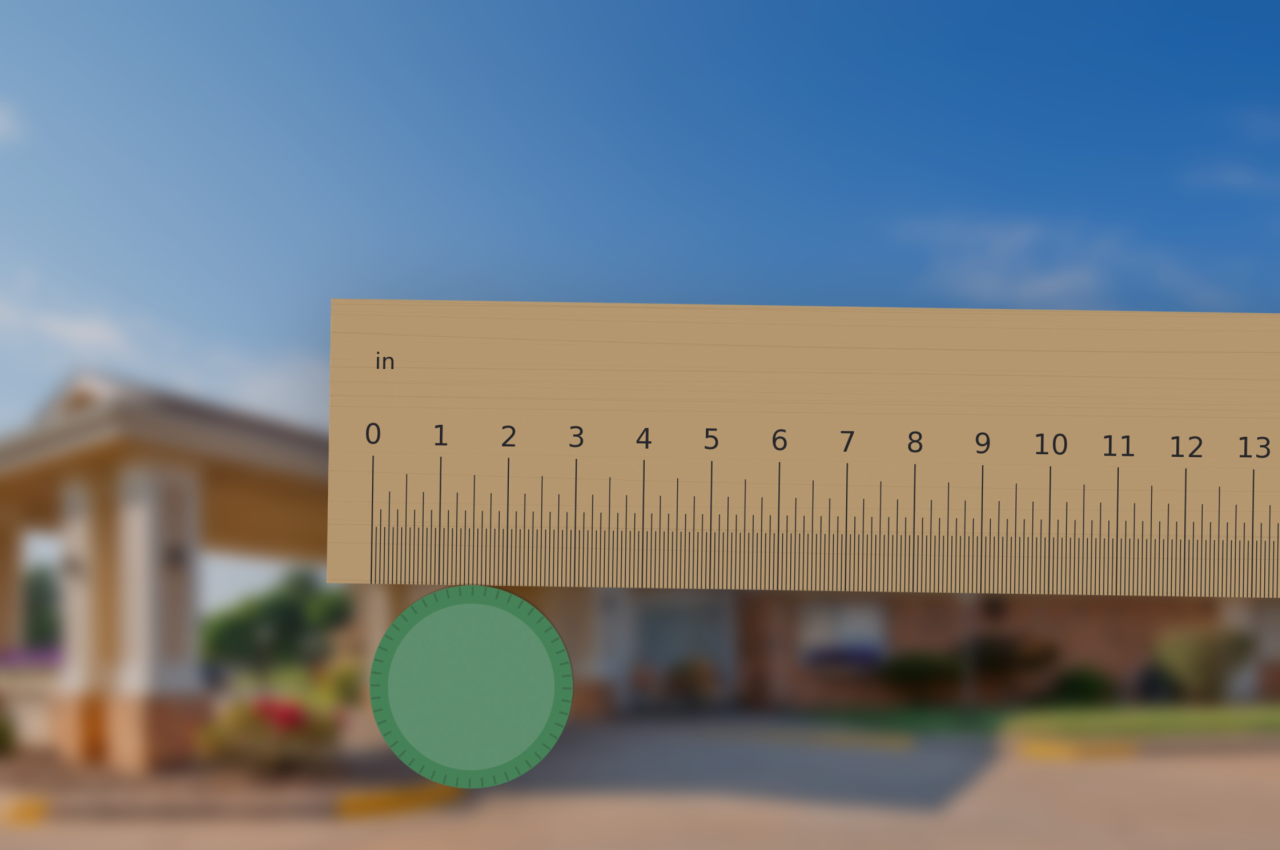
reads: **3** in
